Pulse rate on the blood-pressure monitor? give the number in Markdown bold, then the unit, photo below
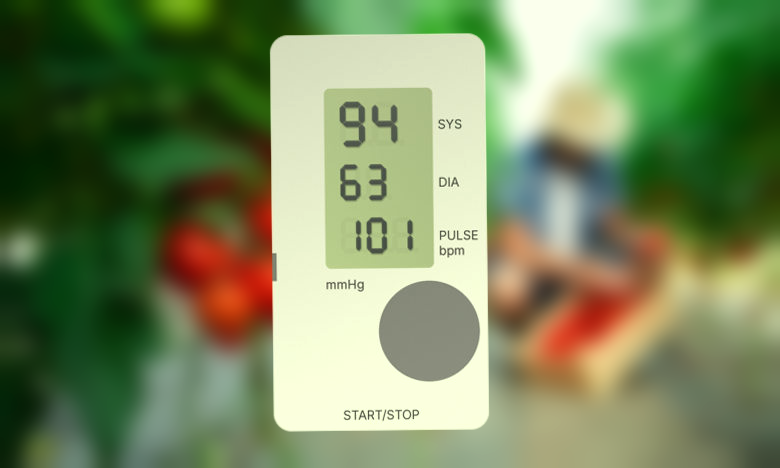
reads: **101** bpm
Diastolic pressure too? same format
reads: **63** mmHg
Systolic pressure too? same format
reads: **94** mmHg
